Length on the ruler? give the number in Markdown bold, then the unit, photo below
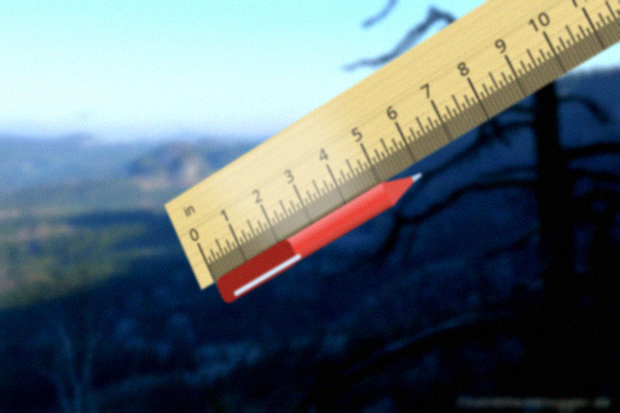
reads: **6** in
